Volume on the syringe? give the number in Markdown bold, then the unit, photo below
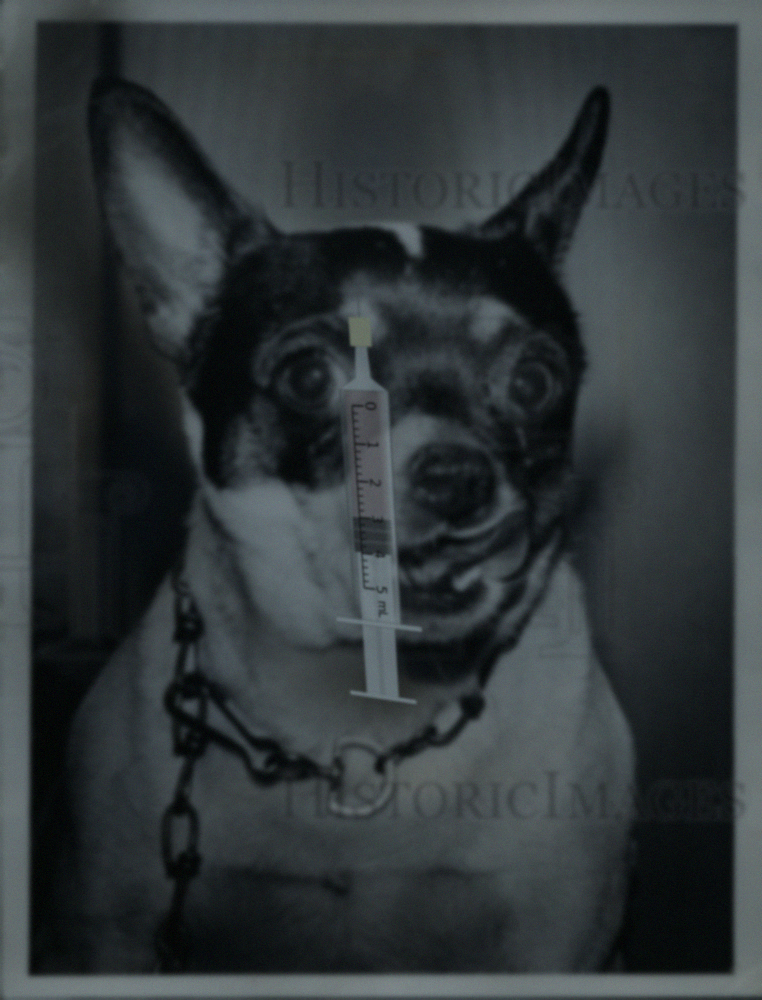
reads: **3** mL
